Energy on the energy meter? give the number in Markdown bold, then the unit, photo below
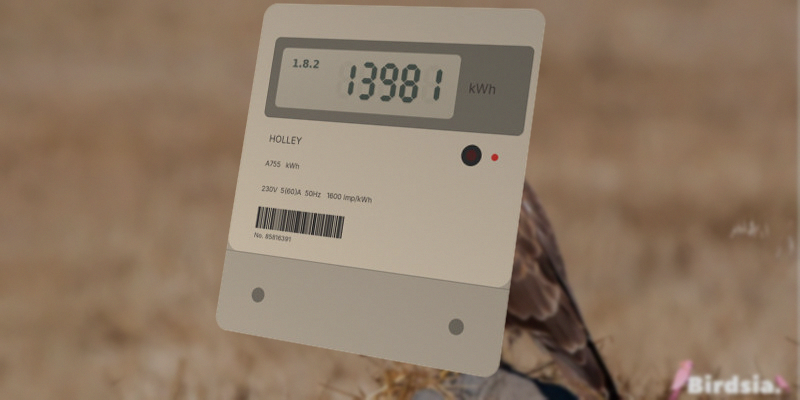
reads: **13981** kWh
